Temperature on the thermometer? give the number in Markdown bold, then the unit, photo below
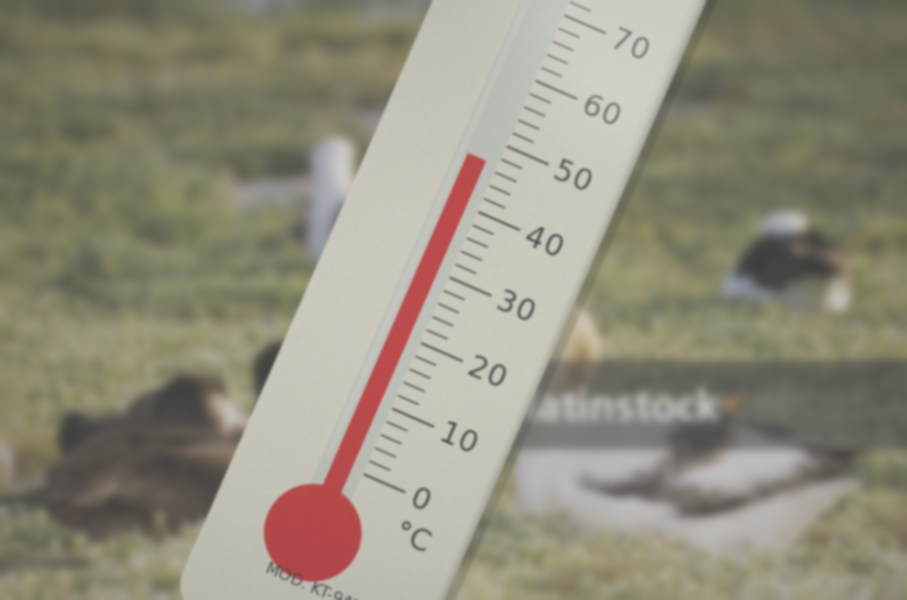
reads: **47** °C
